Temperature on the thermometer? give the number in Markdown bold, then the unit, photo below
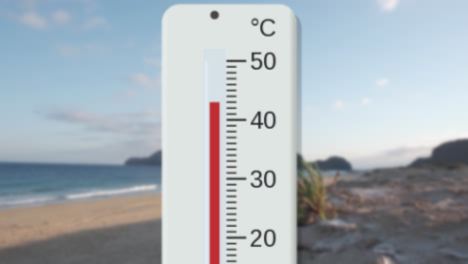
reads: **43** °C
